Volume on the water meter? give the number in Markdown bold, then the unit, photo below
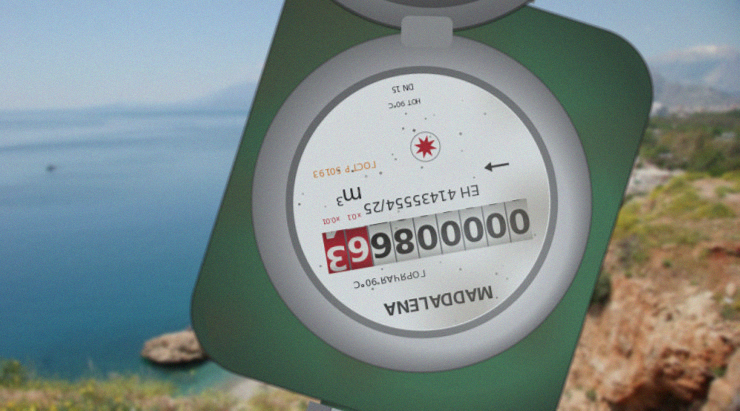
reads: **86.63** m³
